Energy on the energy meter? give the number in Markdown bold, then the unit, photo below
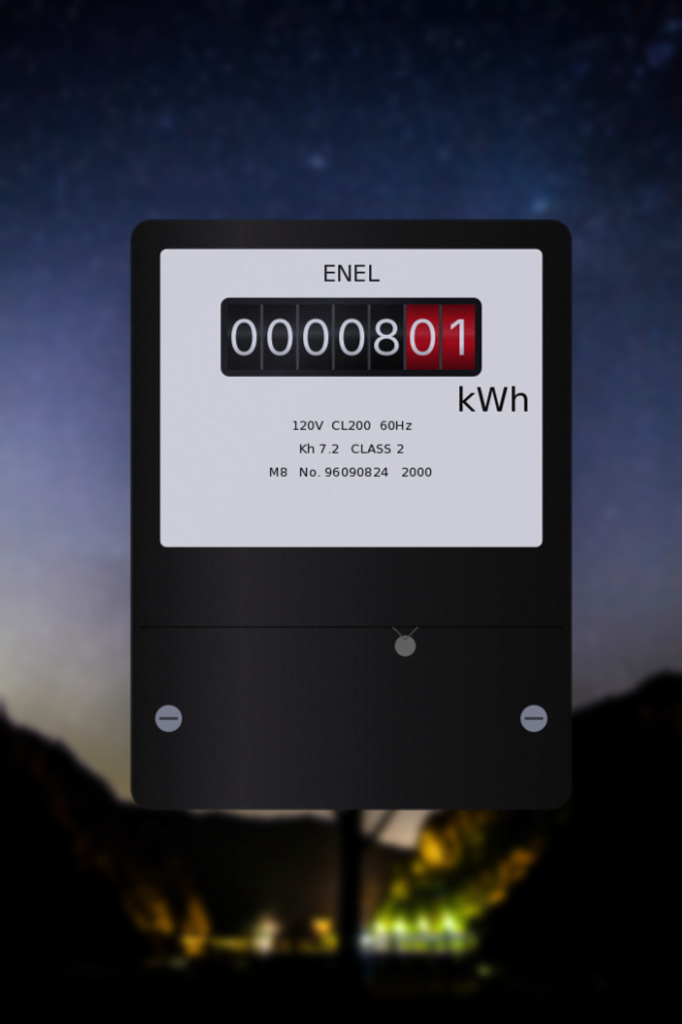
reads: **8.01** kWh
